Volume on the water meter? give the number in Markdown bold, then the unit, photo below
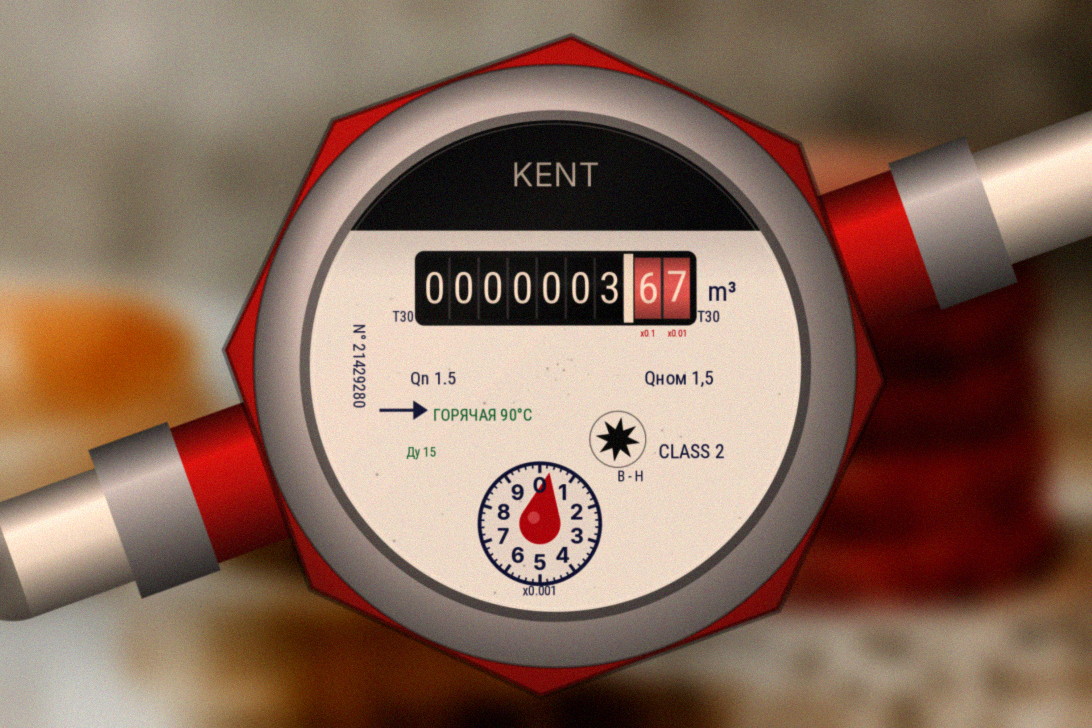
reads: **3.670** m³
